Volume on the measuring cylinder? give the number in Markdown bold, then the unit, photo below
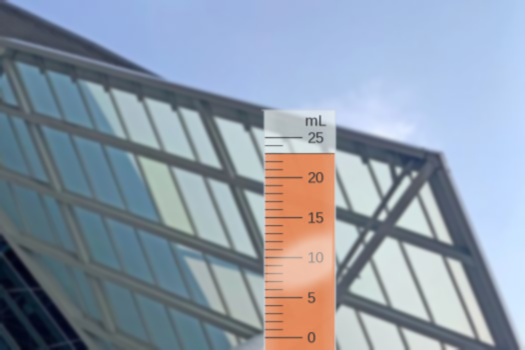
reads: **23** mL
